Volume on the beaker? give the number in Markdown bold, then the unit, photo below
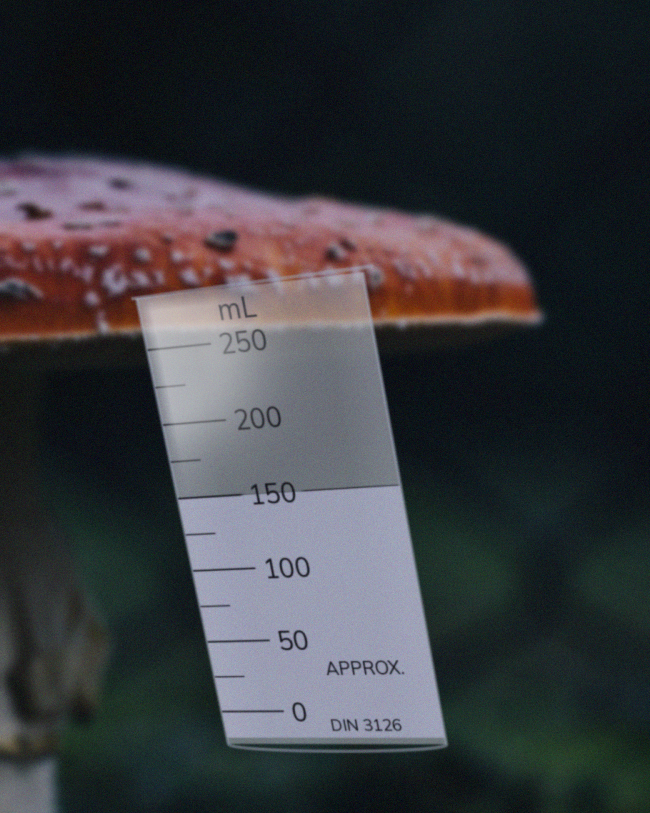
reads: **150** mL
